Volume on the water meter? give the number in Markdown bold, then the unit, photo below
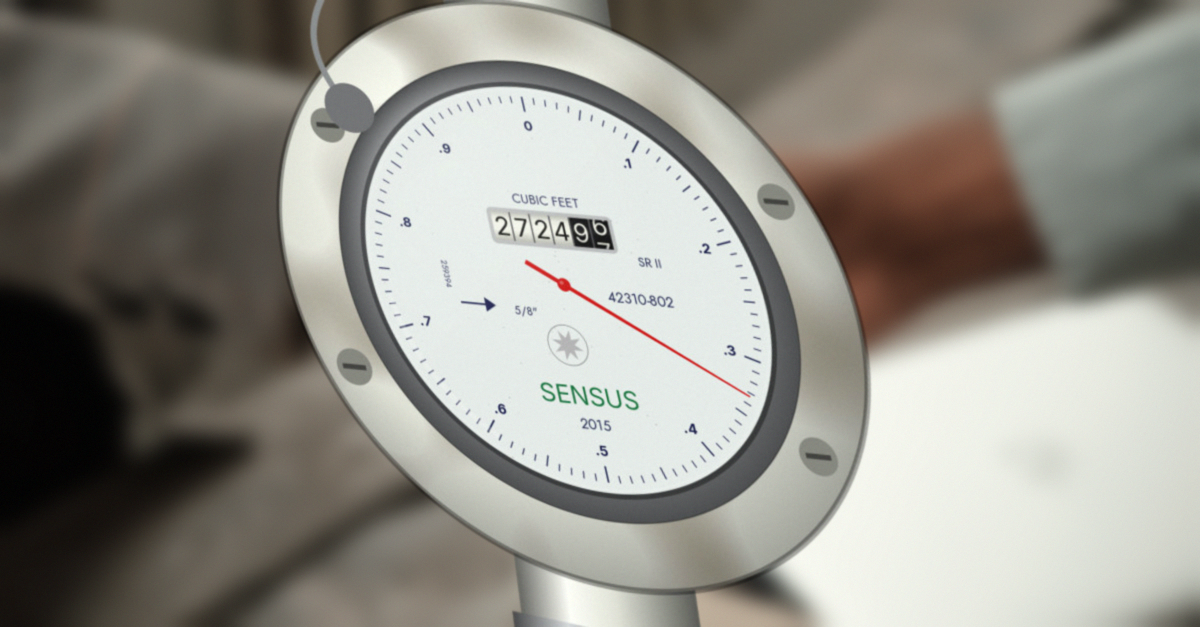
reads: **272496.33** ft³
